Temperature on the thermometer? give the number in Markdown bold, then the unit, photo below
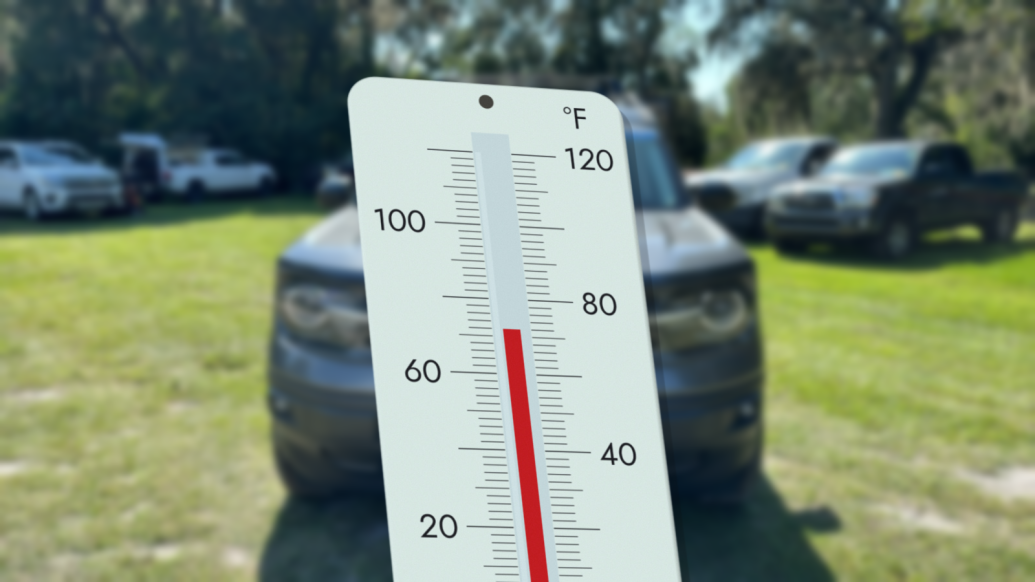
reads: **72** °F
